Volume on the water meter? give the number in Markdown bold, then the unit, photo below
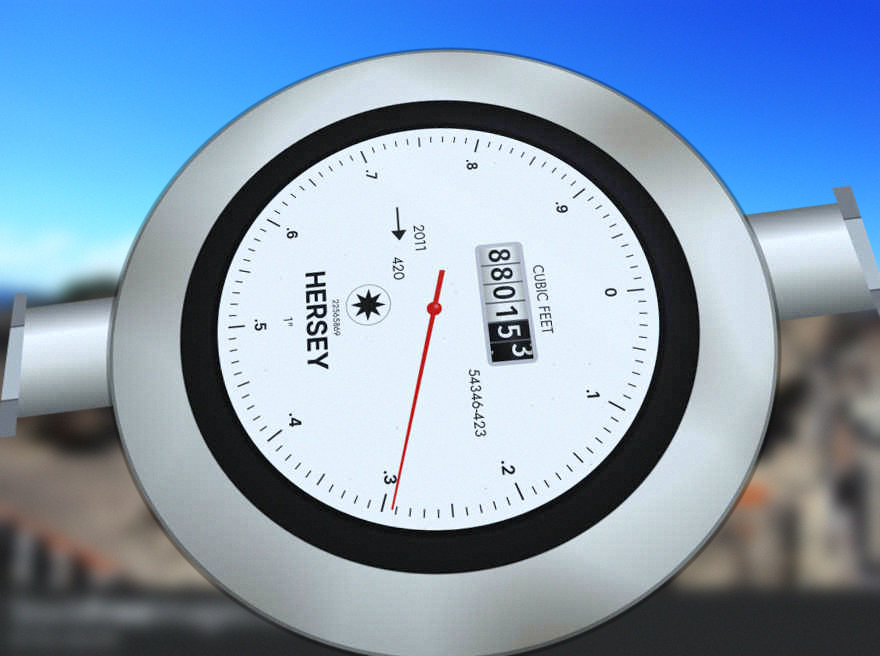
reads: **880153.29** ft³
